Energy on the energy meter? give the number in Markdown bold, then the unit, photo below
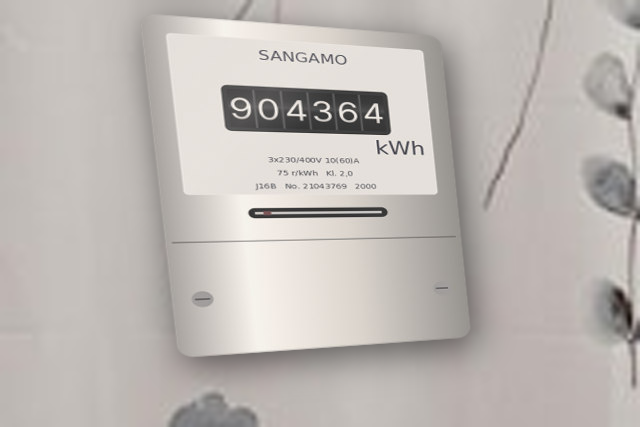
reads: **904364** kWh
